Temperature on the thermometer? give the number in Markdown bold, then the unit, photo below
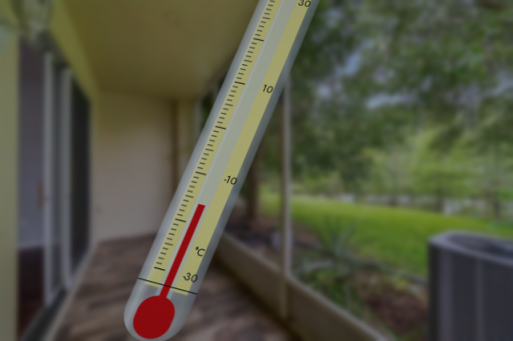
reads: **-16** °C
